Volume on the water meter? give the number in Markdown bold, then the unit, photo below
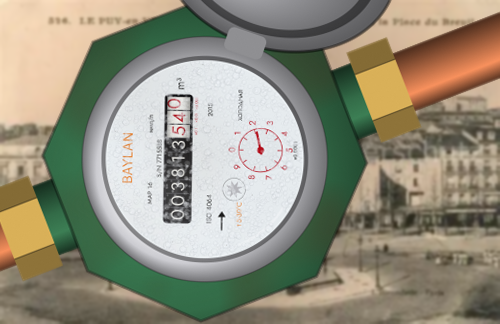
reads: **3813.5402** m³
